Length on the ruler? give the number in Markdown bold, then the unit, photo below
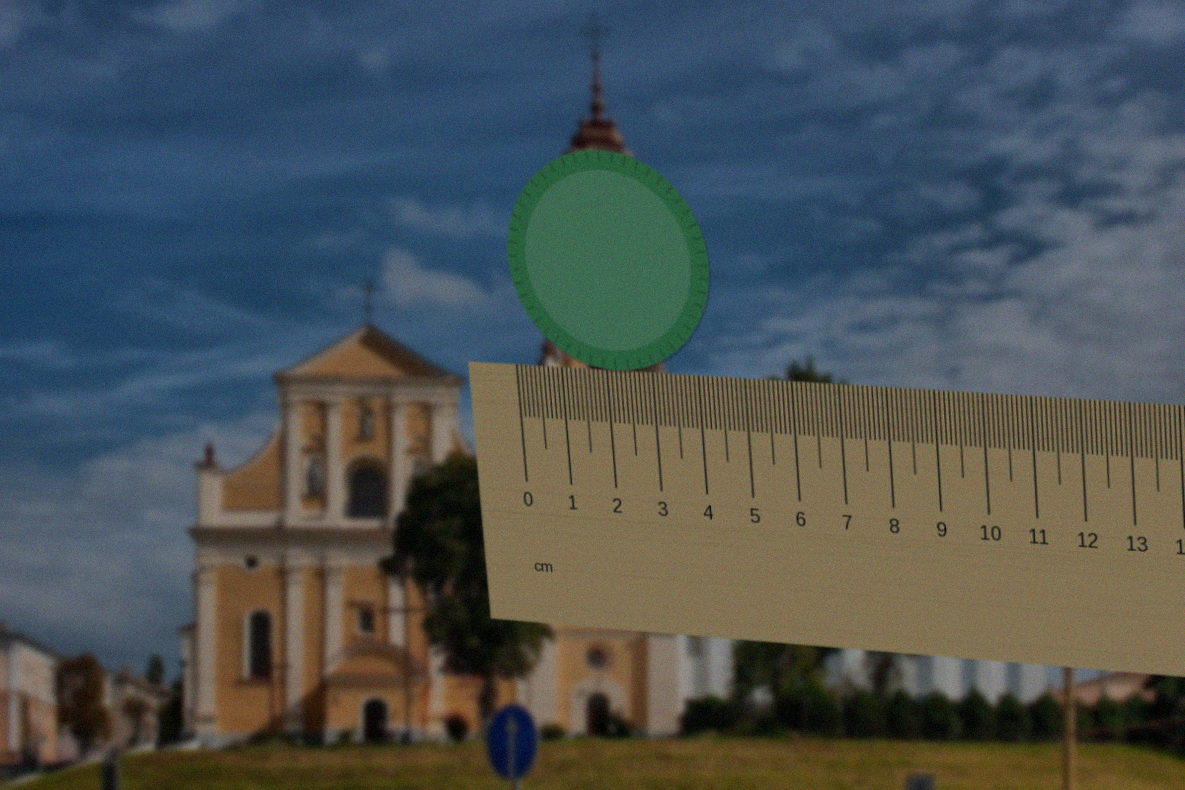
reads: **4.4** cm
